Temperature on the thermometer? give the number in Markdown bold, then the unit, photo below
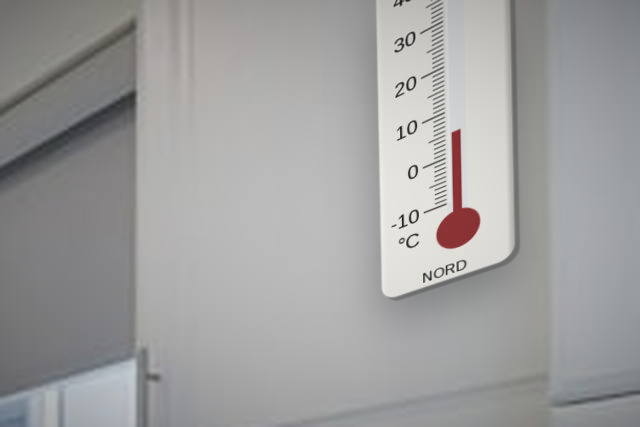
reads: **5** °C
